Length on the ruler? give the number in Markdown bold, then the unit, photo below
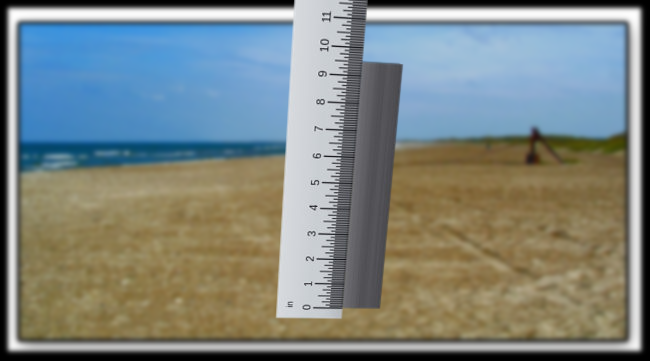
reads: **9.5** in
